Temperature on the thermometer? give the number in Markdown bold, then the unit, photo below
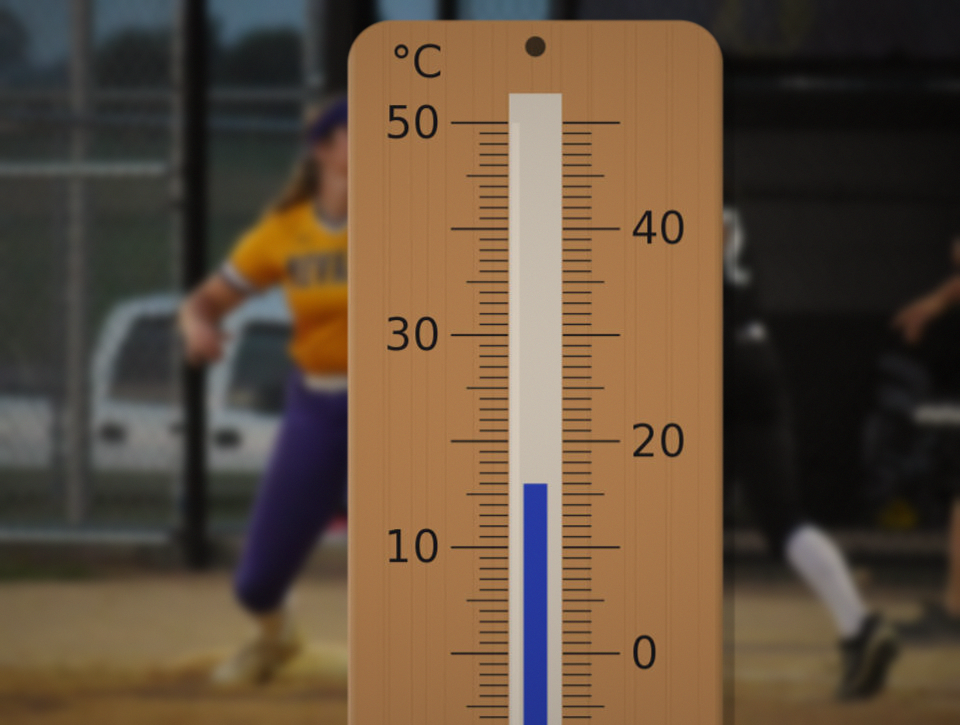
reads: **16** °C
